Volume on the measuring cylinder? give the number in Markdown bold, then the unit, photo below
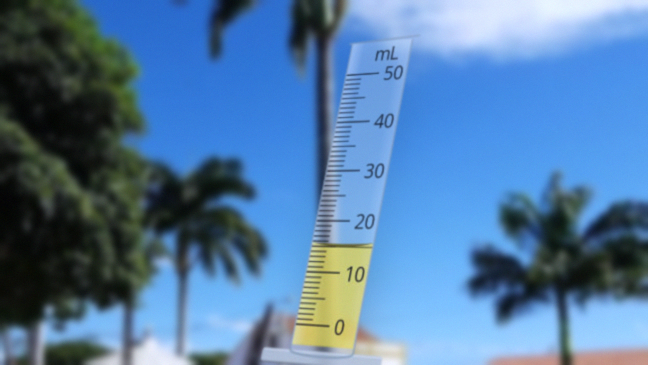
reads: **15** mL
